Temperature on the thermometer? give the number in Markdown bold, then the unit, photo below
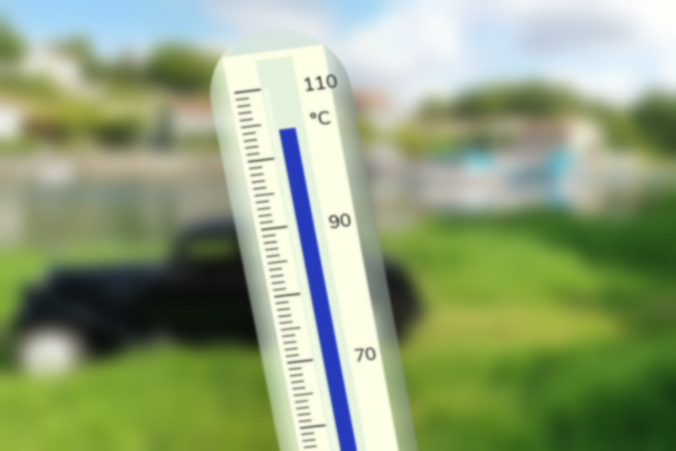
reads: **104** °C
